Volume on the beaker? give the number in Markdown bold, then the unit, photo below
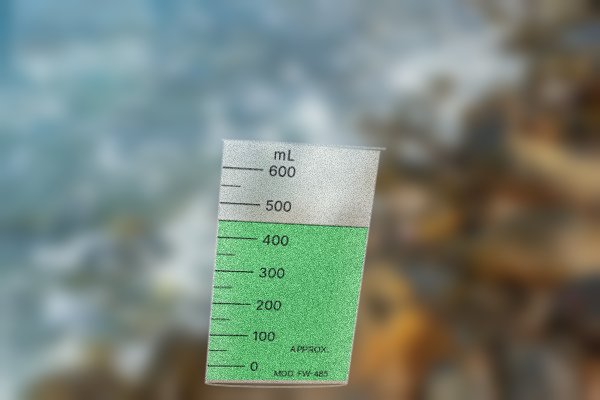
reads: **450** mL
